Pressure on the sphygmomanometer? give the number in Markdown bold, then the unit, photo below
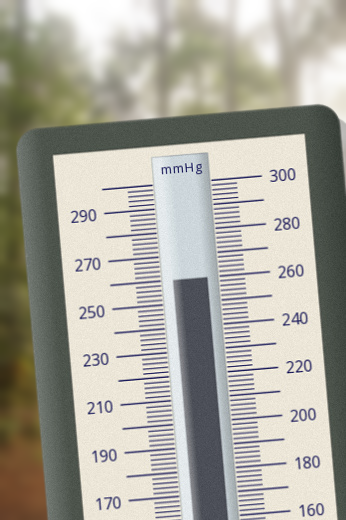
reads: **260** mmHg
